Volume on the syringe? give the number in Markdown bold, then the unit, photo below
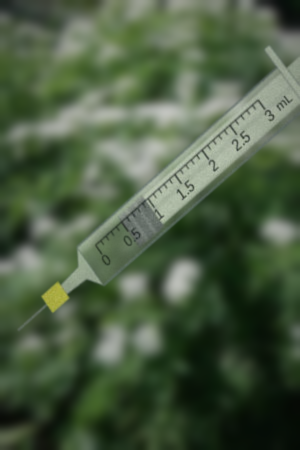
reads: **0.5** mL
